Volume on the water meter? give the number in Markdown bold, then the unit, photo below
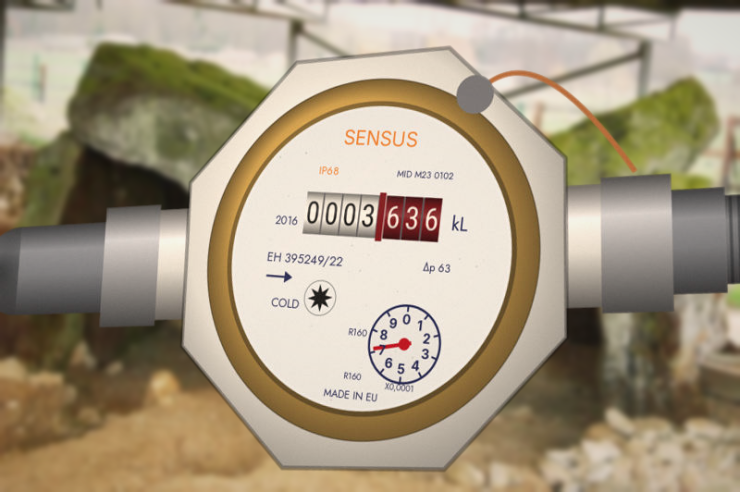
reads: **3.6367** kL
